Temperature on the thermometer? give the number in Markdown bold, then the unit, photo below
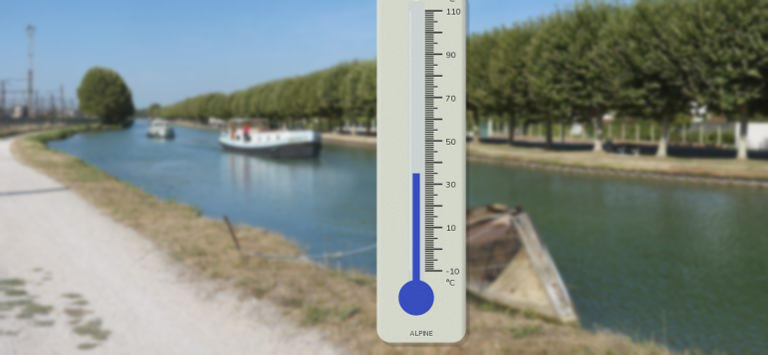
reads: **35** °C
